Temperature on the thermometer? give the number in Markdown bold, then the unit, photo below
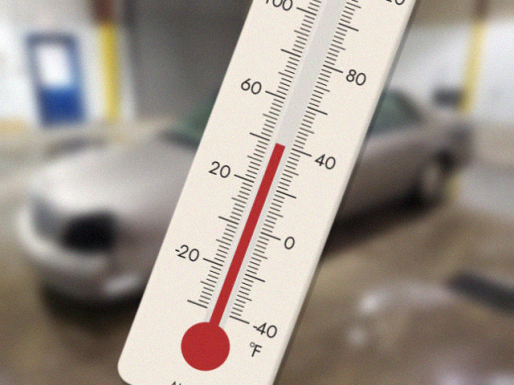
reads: **40** °F
